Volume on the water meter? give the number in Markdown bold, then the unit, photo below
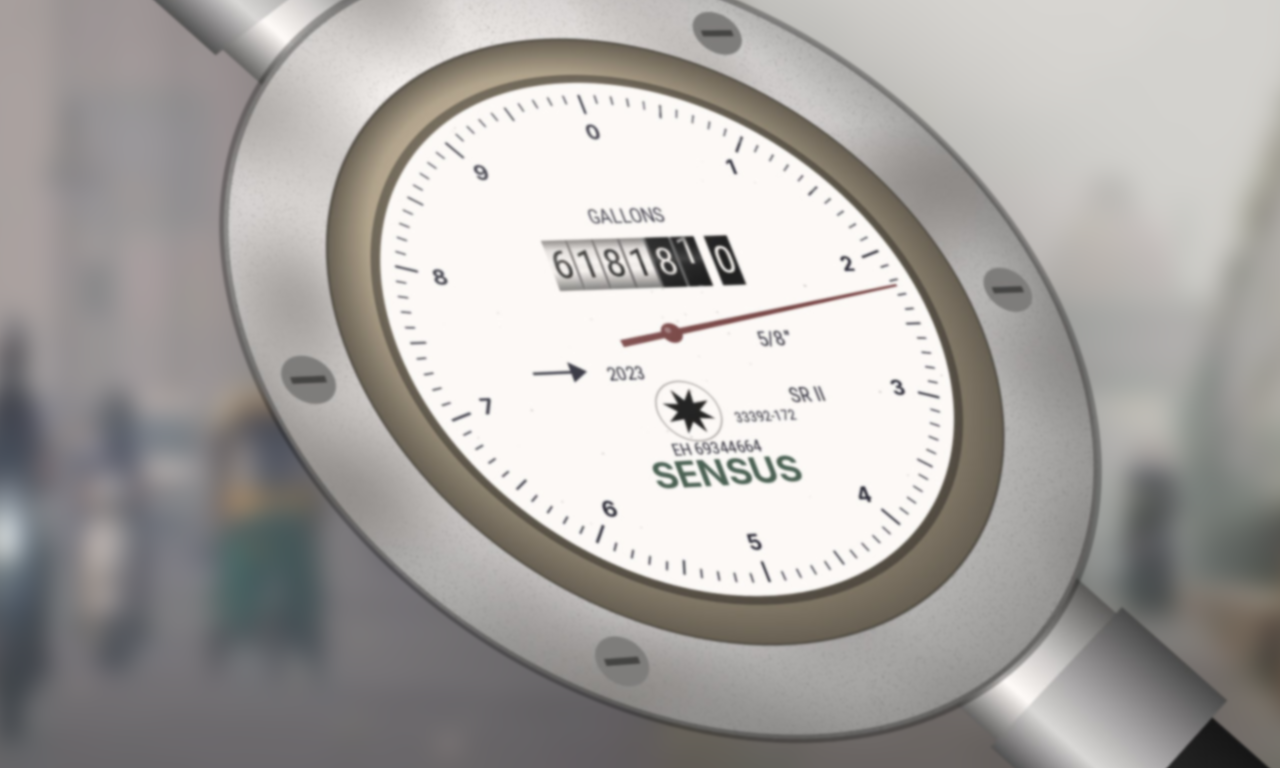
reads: **6181812.2** gal
